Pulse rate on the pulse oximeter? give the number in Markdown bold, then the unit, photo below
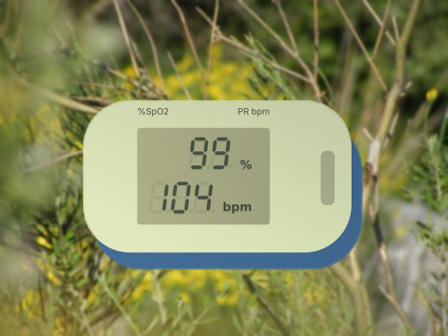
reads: **104** bpm
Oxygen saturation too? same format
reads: **99** %
